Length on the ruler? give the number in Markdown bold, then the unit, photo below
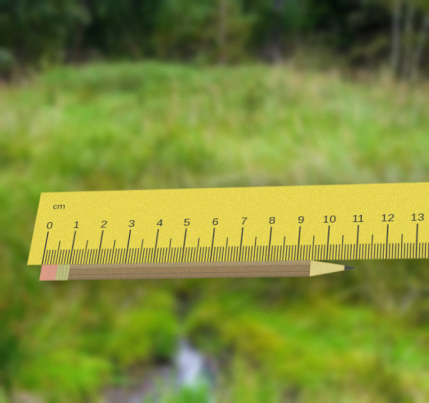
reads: **11** cm
